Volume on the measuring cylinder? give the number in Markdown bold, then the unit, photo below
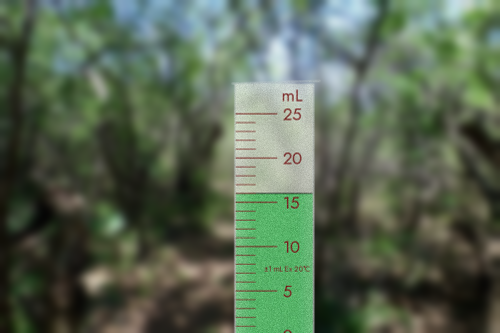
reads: **16** mL
